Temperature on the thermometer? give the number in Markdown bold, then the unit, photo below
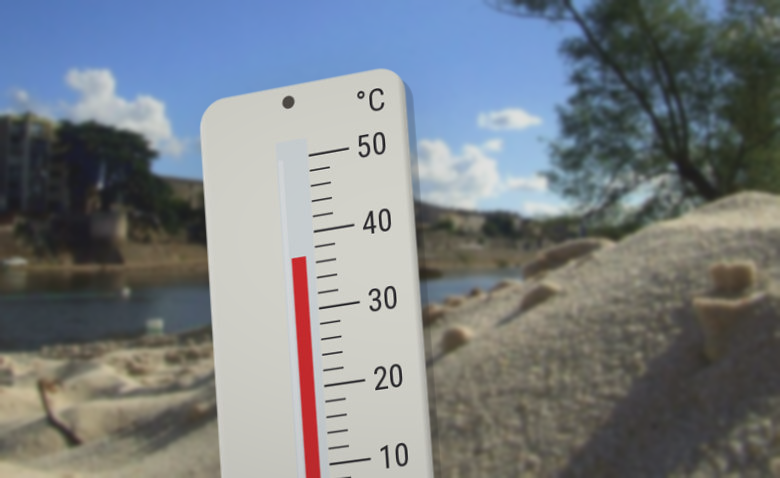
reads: **37** °C
